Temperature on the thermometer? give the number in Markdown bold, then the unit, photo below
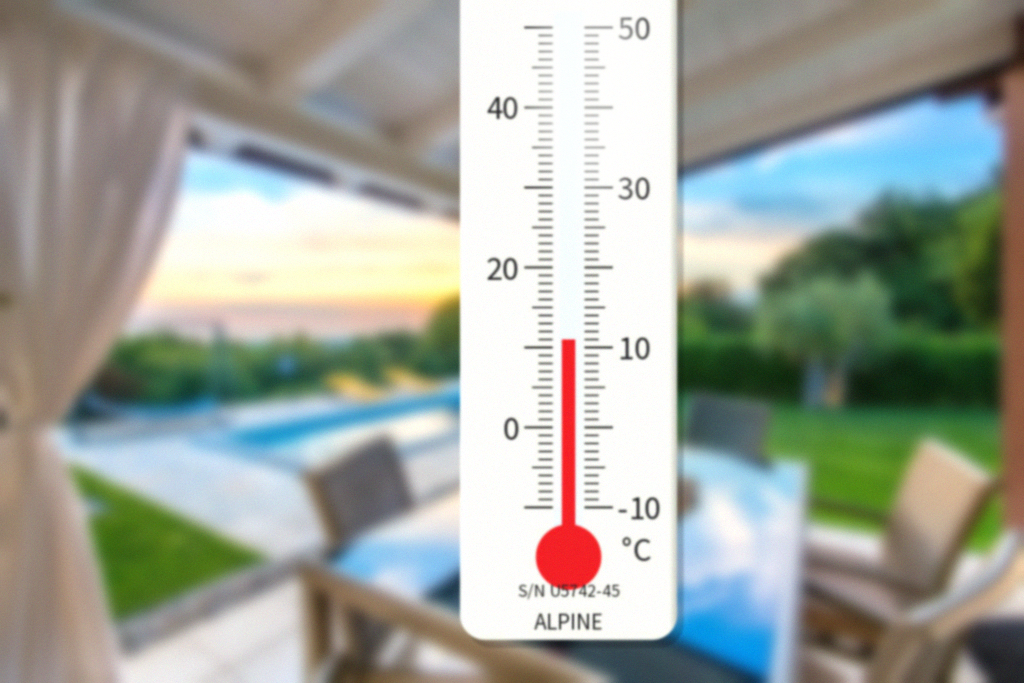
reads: **11** °C
